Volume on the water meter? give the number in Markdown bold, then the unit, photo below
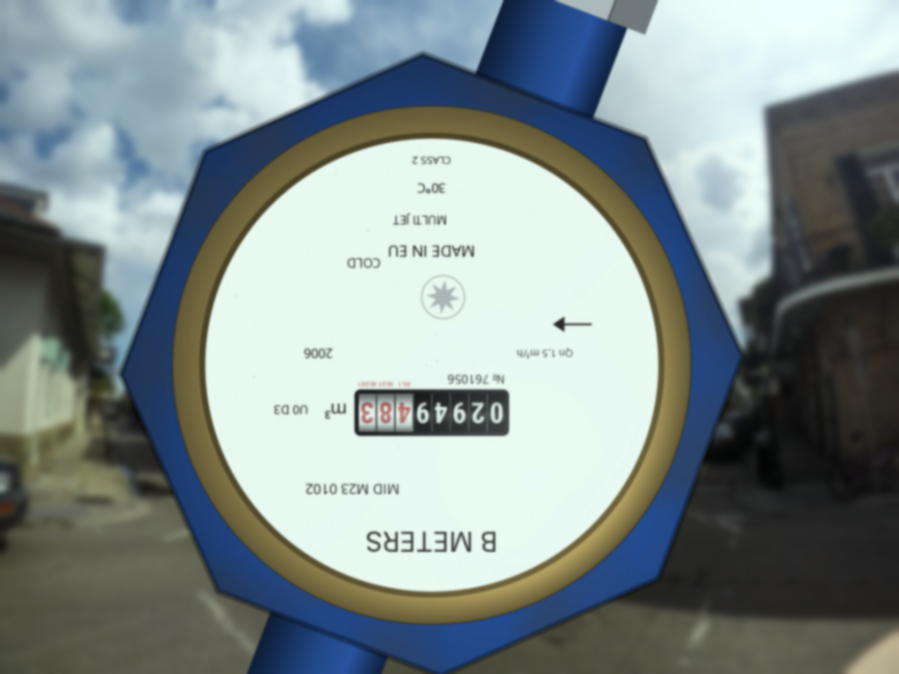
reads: **2949.483** m³
